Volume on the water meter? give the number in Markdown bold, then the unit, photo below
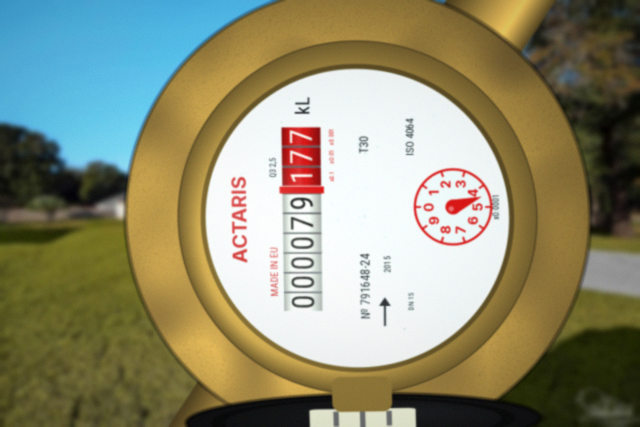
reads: **79.1774** kL
